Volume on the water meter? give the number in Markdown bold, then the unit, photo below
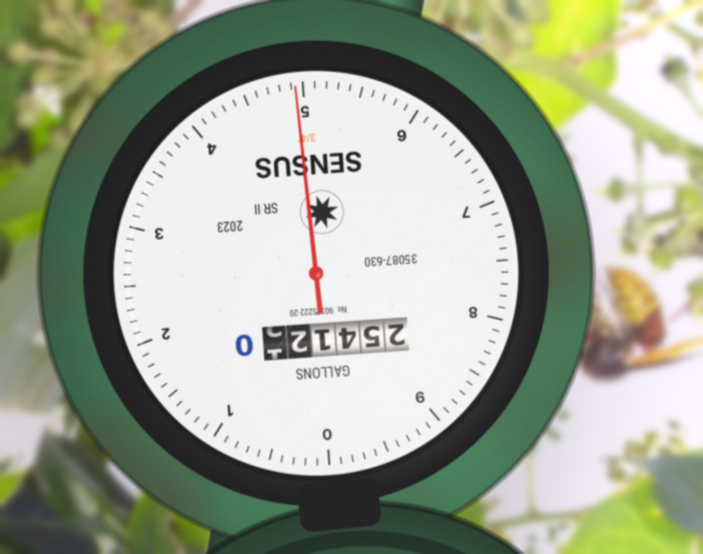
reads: **2541214.9** gal
